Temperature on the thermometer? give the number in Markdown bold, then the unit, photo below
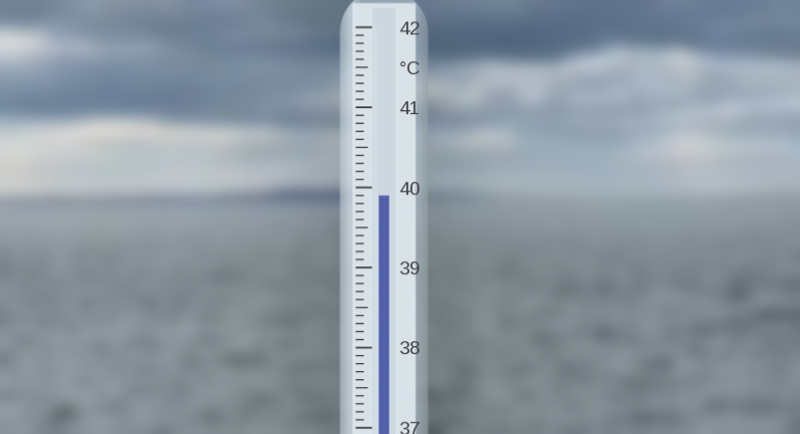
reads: **39.9** °C
